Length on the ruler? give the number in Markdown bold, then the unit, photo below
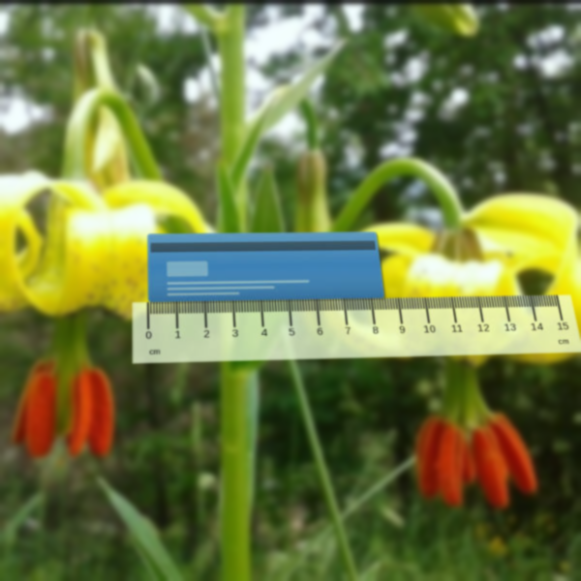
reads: **8.5** cm
